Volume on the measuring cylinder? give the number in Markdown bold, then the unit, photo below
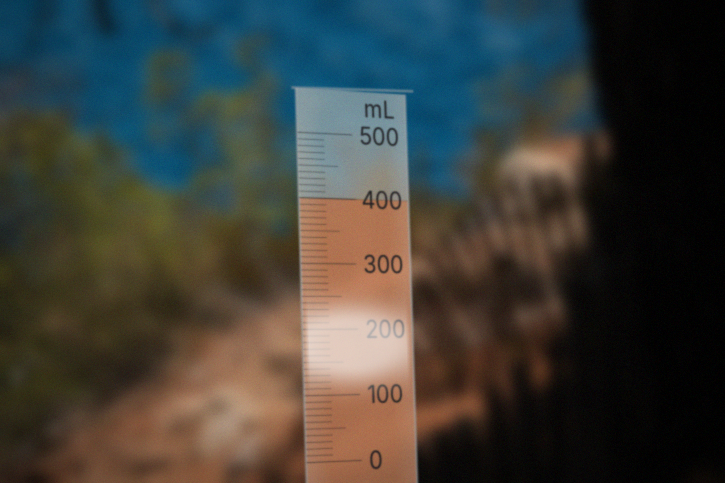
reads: **400** mL
